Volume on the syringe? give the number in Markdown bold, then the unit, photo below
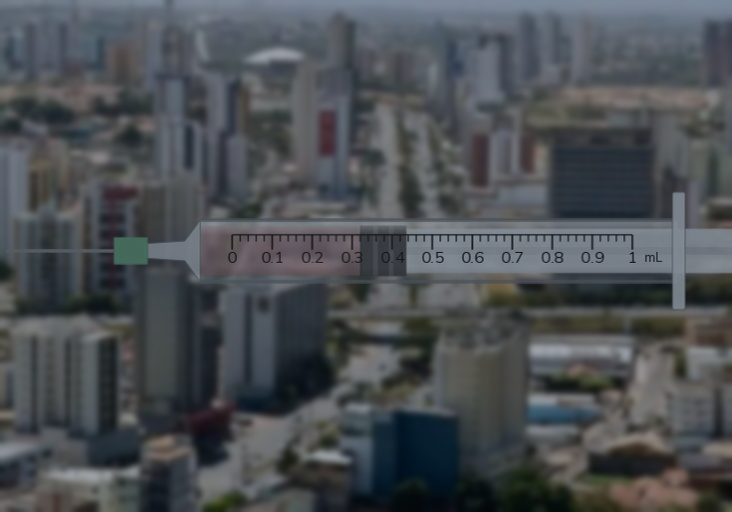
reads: **0.32** mL
